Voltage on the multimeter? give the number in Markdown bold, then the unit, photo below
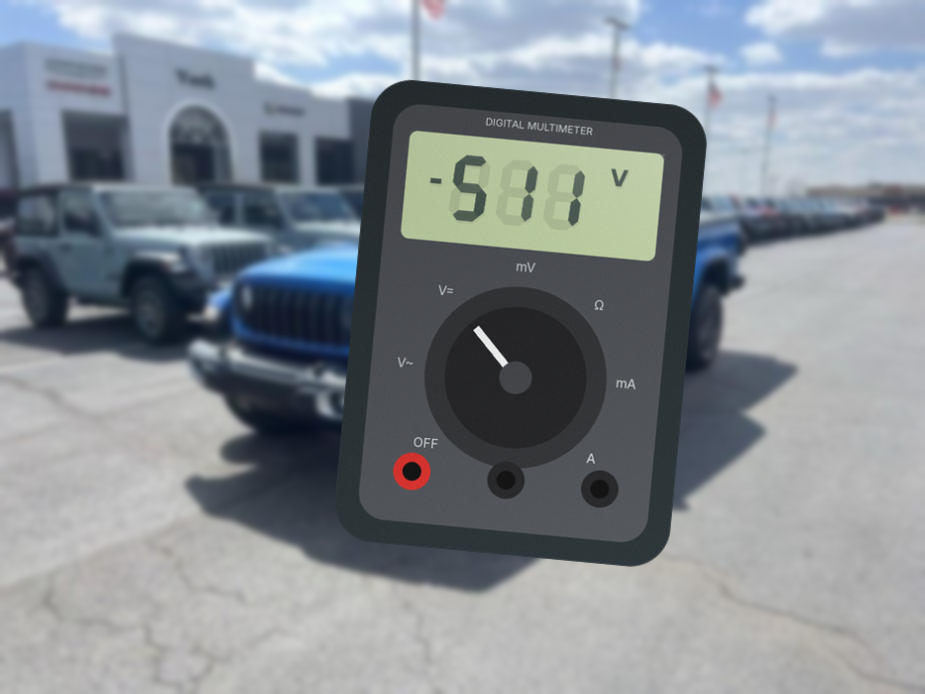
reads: **-511** V
